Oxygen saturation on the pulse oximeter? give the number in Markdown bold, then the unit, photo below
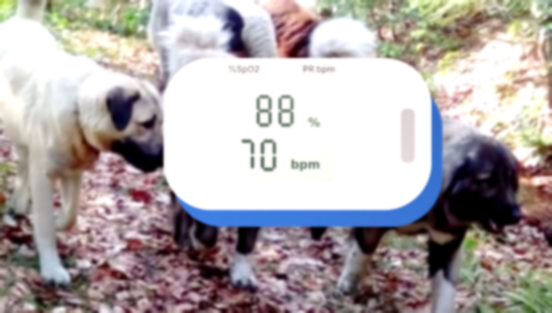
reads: **88** %
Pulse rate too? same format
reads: **70** bpm
